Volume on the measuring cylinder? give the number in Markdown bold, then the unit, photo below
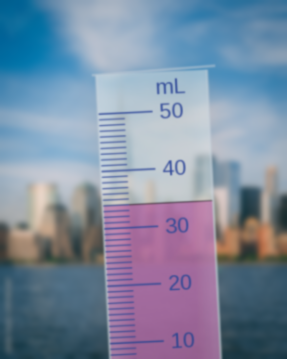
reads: **34** mL
